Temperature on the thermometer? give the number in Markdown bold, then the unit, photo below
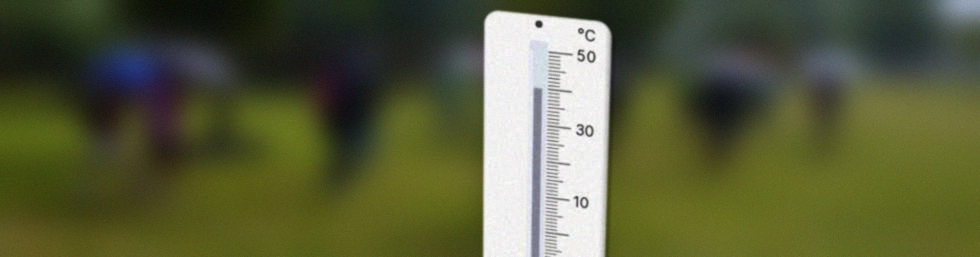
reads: **40** °C
